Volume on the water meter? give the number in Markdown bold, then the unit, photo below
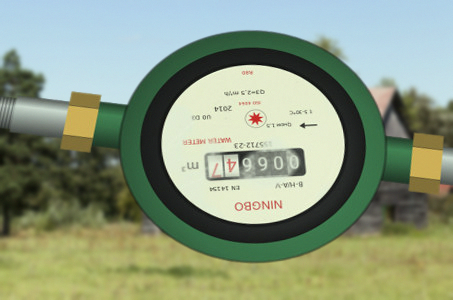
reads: **66.47** m³
